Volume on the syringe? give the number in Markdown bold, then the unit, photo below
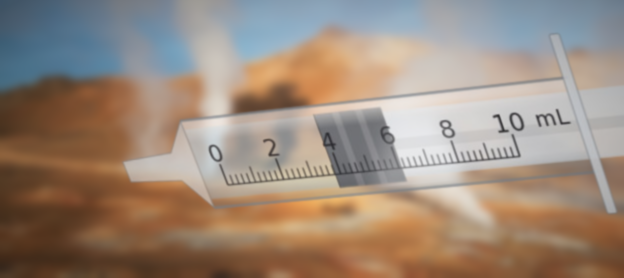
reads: **3.8** mL
